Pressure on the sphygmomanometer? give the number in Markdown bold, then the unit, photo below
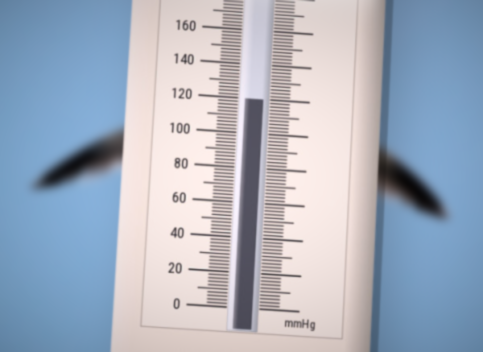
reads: **120** mmHg
